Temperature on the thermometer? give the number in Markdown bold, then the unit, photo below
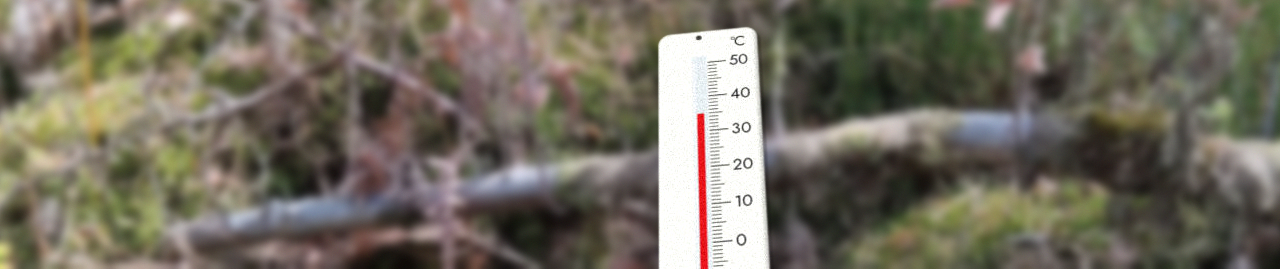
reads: **35** °C
